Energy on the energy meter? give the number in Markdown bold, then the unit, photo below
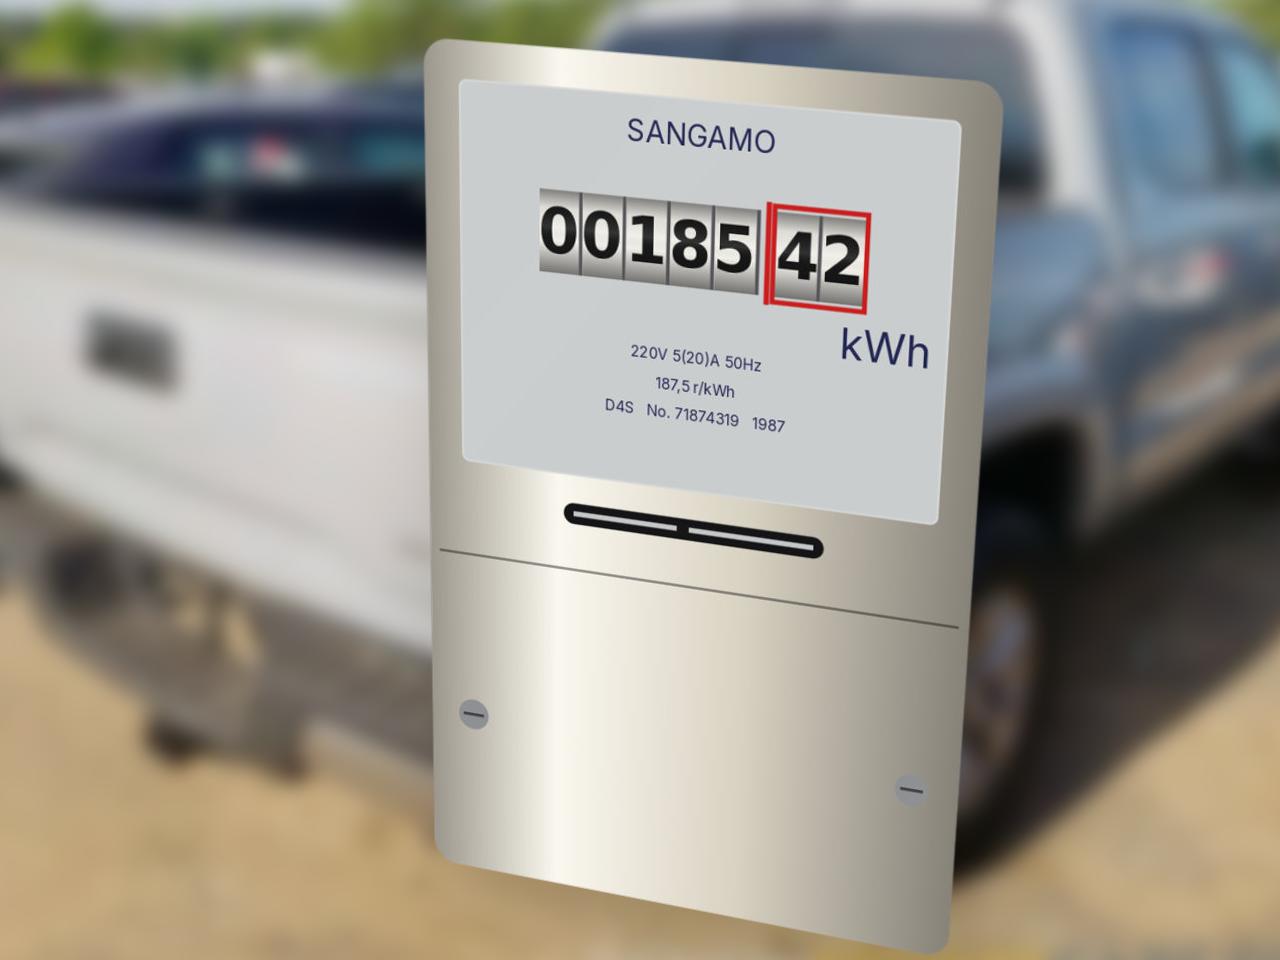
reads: **185.42** kWh
